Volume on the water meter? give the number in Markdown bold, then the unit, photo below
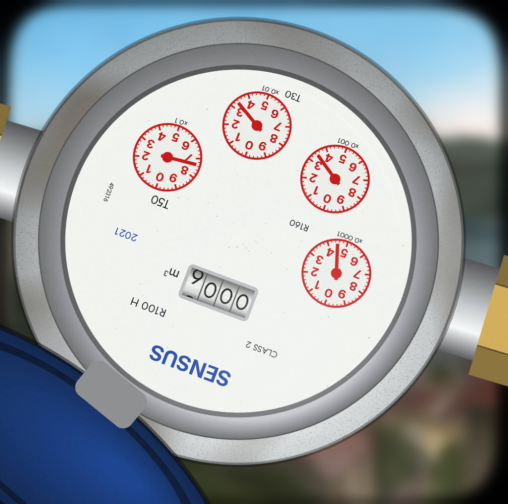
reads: **5.7334** m³
